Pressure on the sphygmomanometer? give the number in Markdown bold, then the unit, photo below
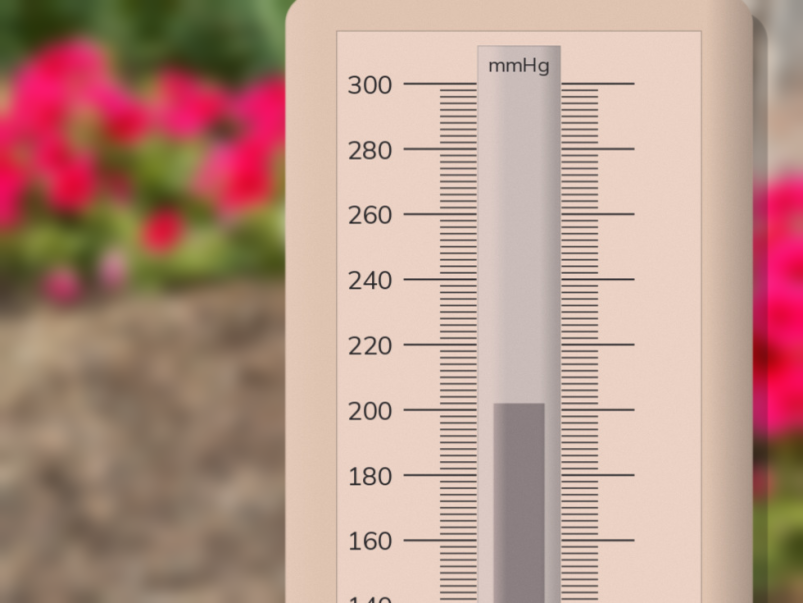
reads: **202** mmHg
